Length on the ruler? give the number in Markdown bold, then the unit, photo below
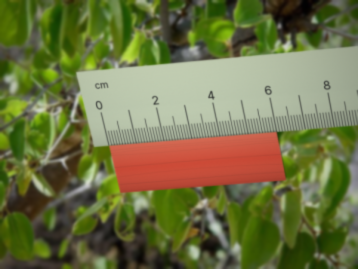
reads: **6** cm
